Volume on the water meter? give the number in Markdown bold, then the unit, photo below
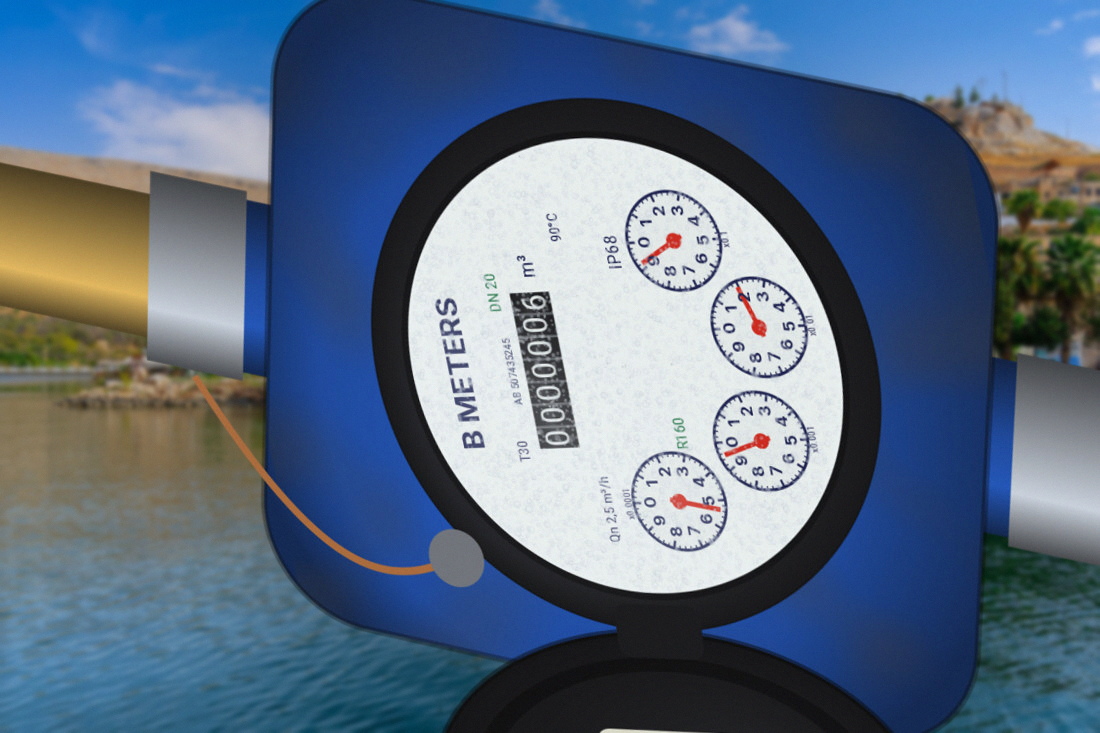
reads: **5.9195** m³
